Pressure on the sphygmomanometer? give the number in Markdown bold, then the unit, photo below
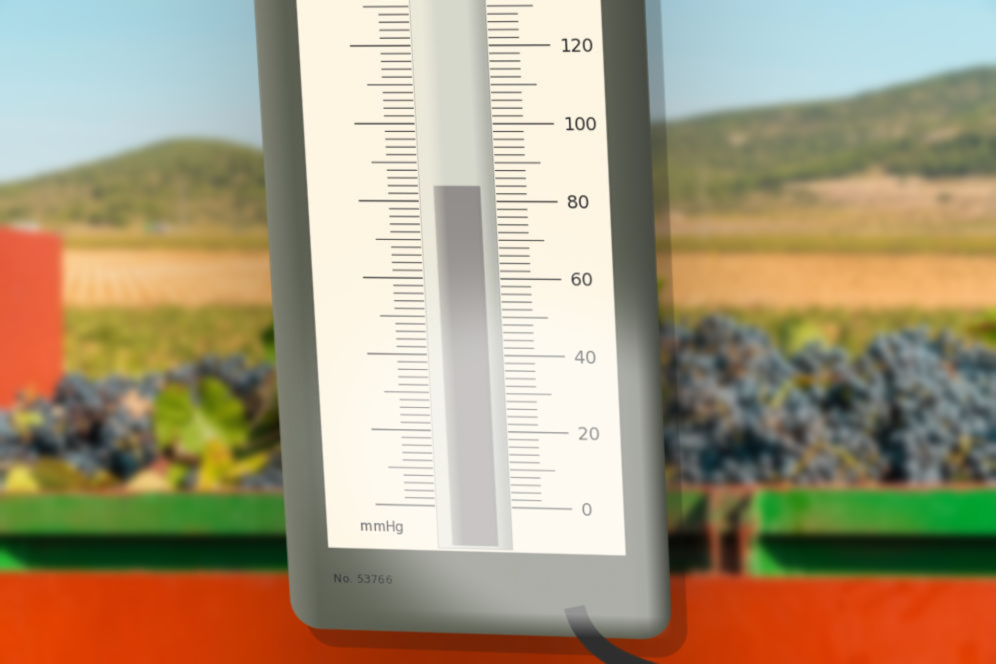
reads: **84** mmHg
